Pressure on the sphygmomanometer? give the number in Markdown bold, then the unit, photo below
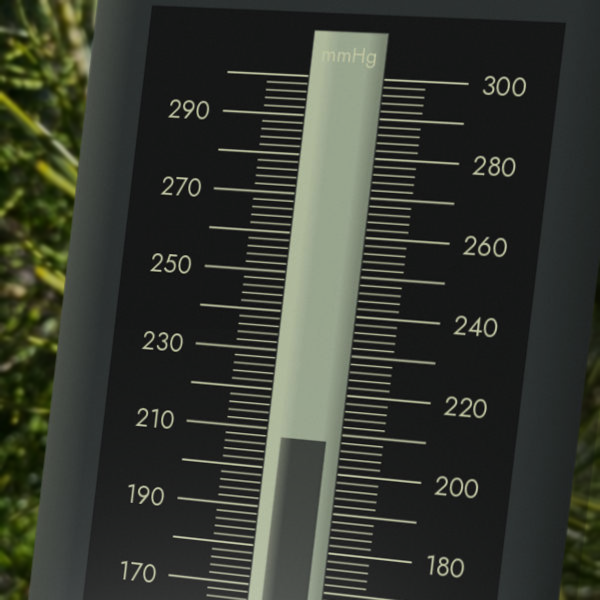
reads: **208** mmHg
